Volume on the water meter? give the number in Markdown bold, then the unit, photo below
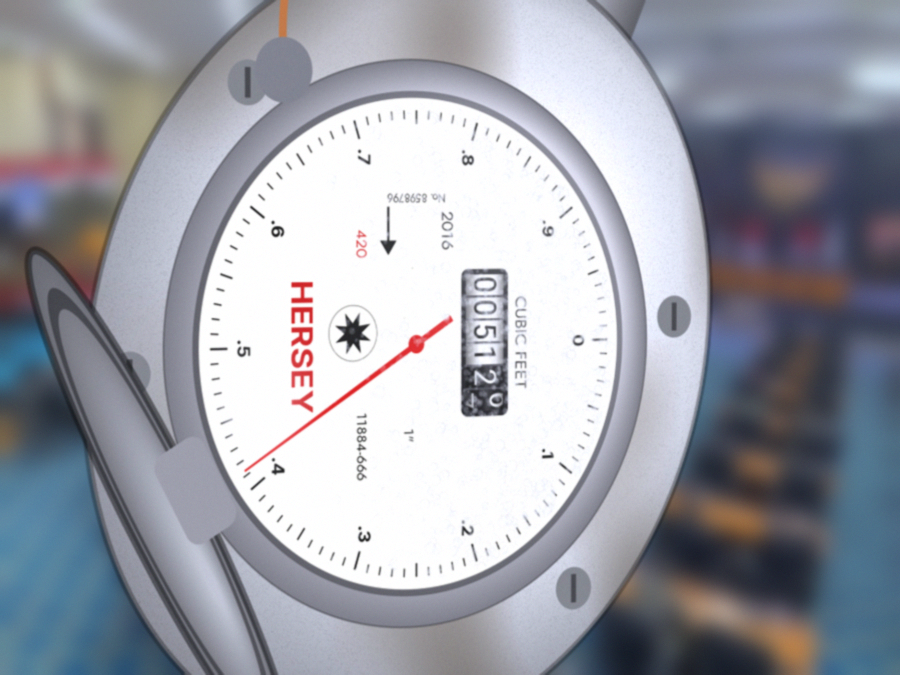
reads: **5126.41** ft³
